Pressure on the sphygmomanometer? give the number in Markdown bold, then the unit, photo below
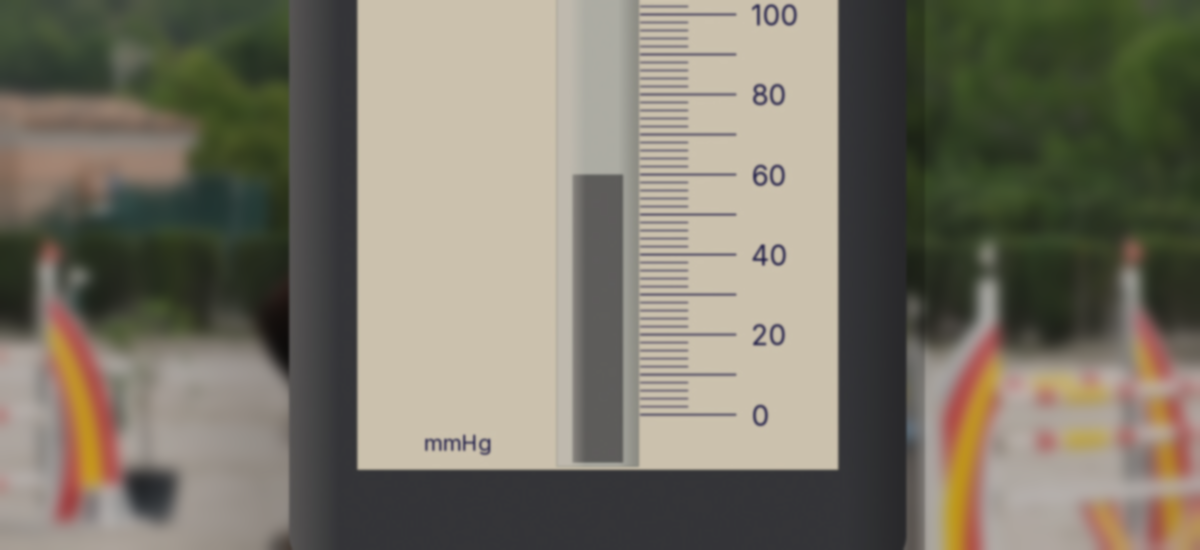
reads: **60** mmHg
